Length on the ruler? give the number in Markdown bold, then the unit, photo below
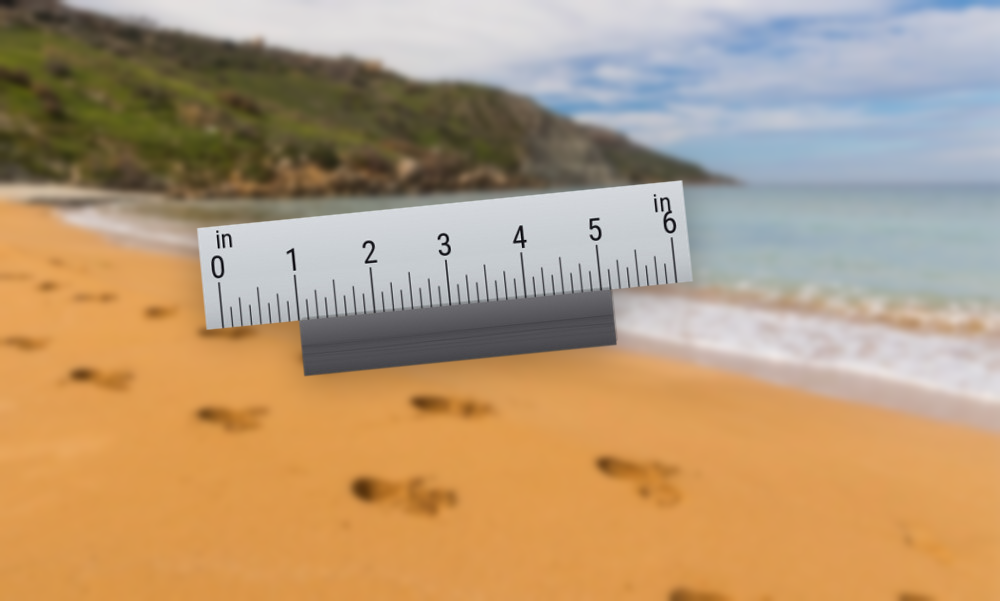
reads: **4.125** in
